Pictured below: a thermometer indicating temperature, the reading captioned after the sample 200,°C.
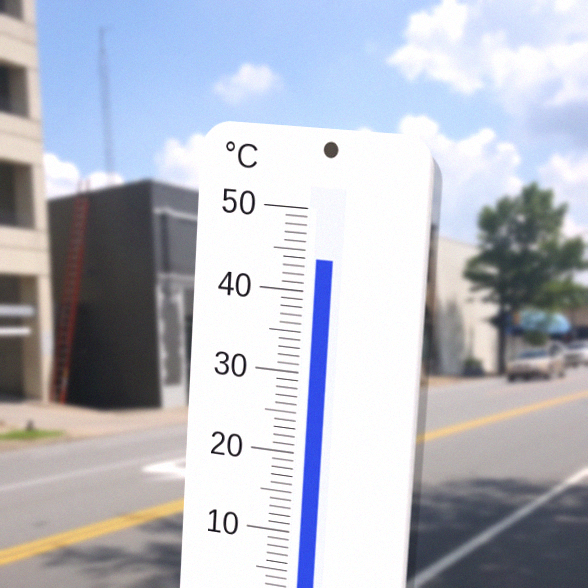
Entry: 44,°C
